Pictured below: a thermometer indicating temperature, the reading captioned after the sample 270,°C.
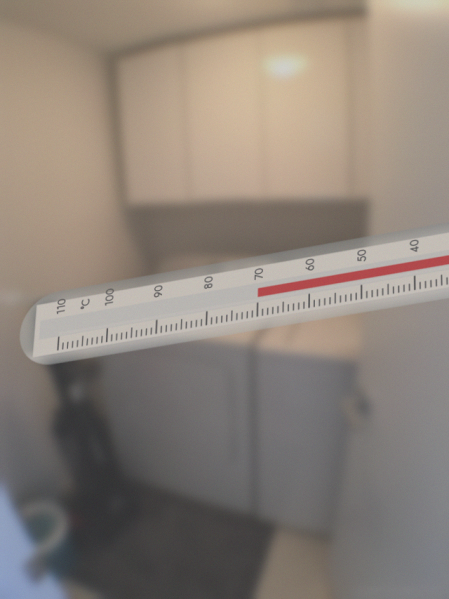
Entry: 70,°C
